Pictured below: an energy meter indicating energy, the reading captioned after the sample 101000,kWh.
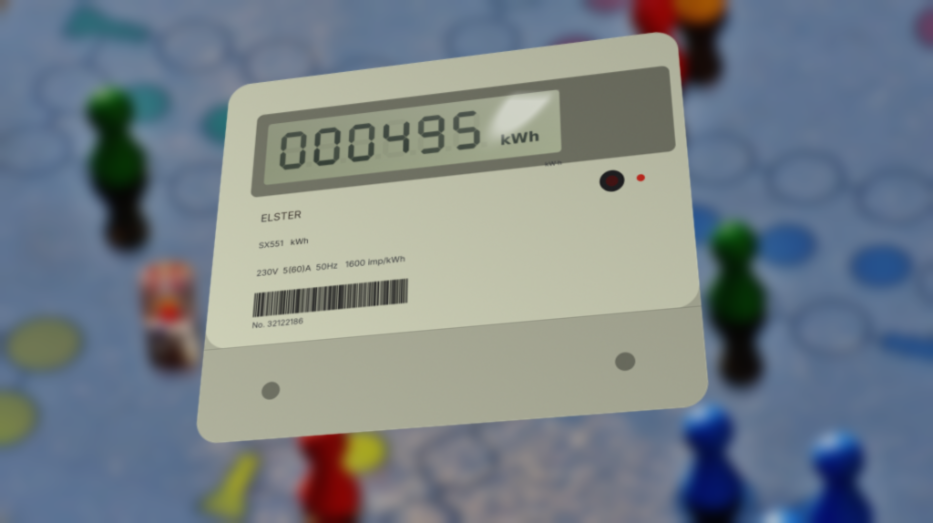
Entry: 495,kWh
